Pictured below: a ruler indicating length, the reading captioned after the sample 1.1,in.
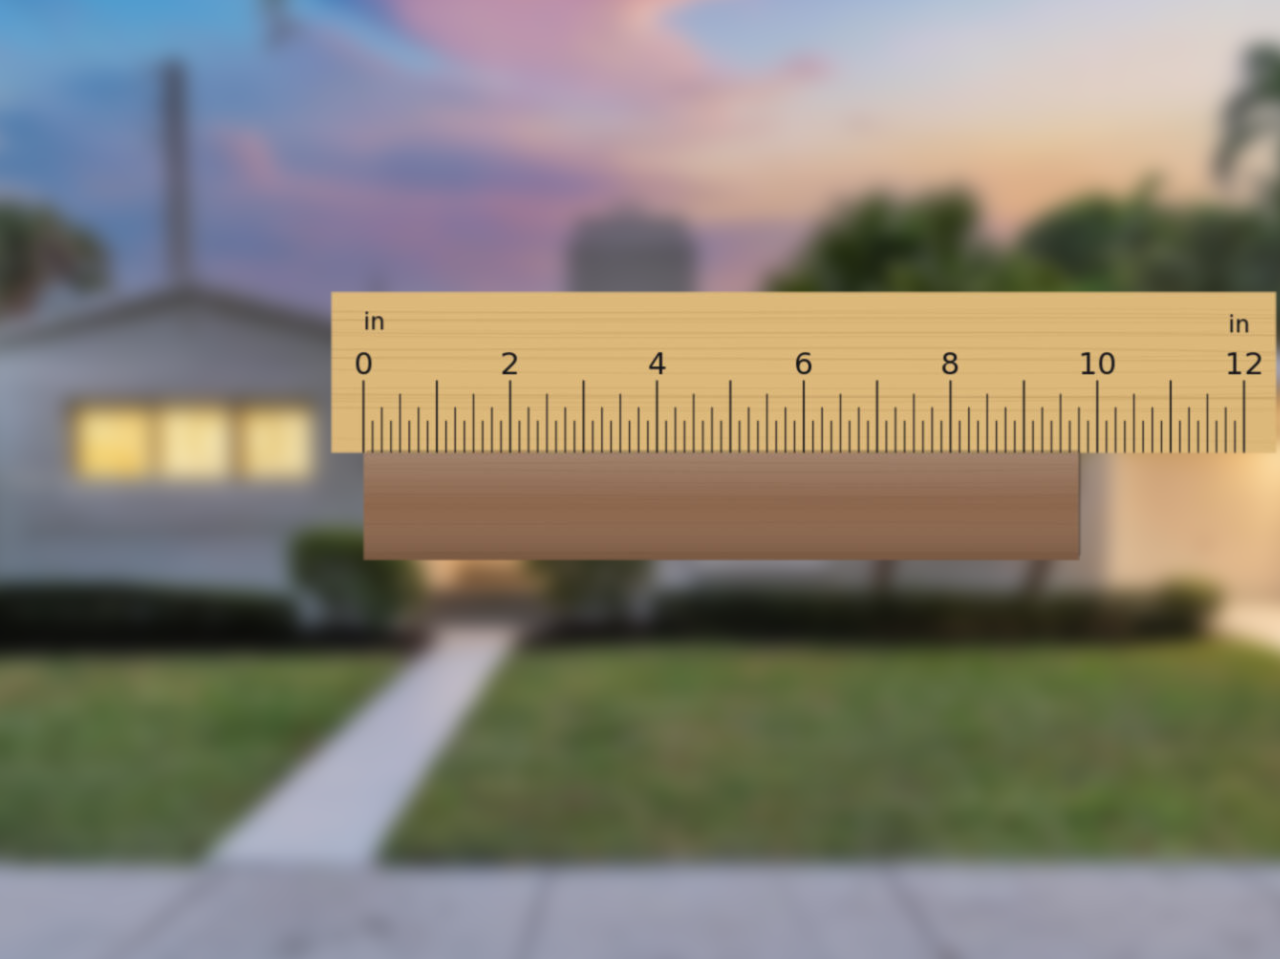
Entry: 9.75,in
